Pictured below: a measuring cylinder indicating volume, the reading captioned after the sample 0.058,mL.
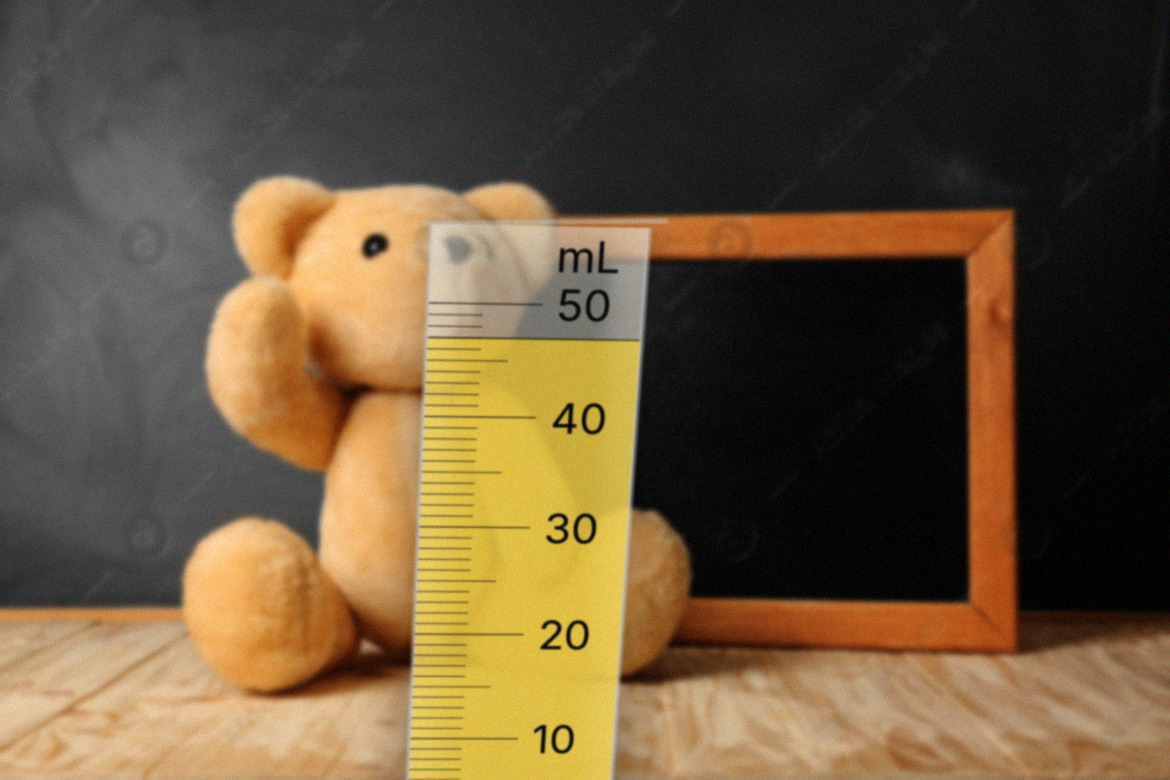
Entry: 47,mL
